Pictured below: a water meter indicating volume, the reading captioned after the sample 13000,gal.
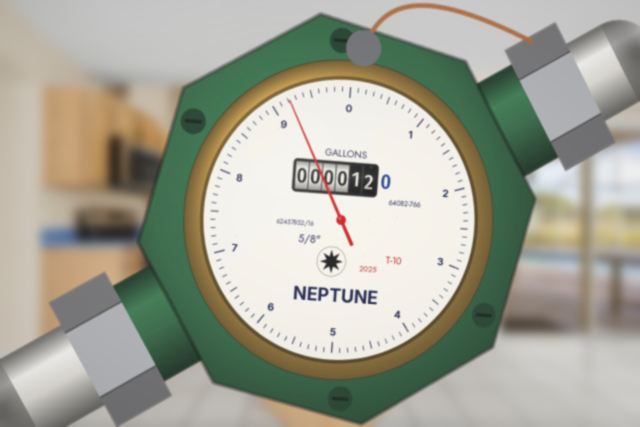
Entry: 119.2,gal
